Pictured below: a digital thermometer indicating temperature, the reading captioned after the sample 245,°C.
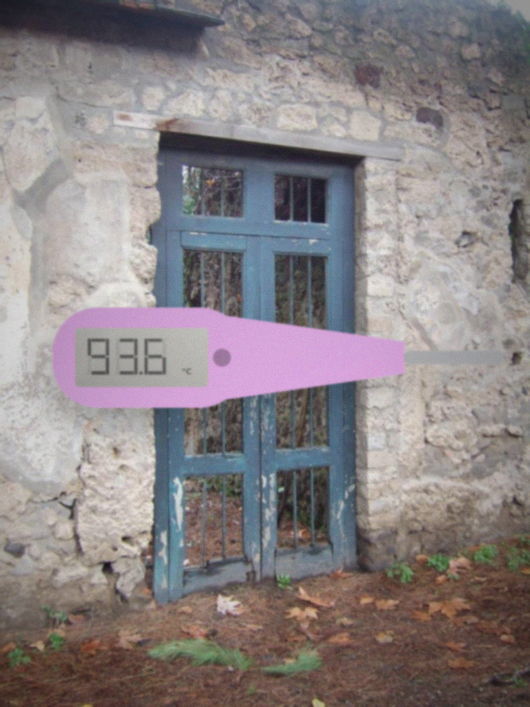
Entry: 93.6,°C
